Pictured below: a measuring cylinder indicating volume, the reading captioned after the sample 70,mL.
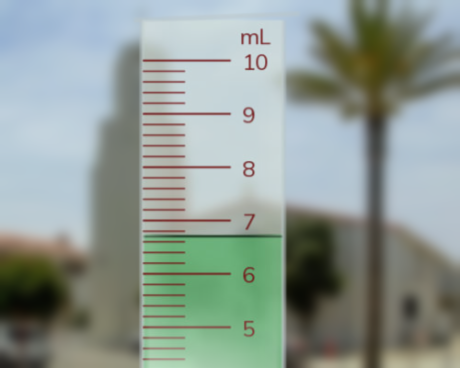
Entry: 6.7,mL
